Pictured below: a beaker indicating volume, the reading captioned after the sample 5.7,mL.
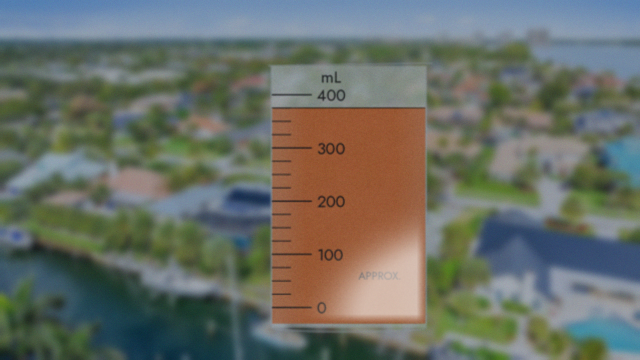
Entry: 375,mL
